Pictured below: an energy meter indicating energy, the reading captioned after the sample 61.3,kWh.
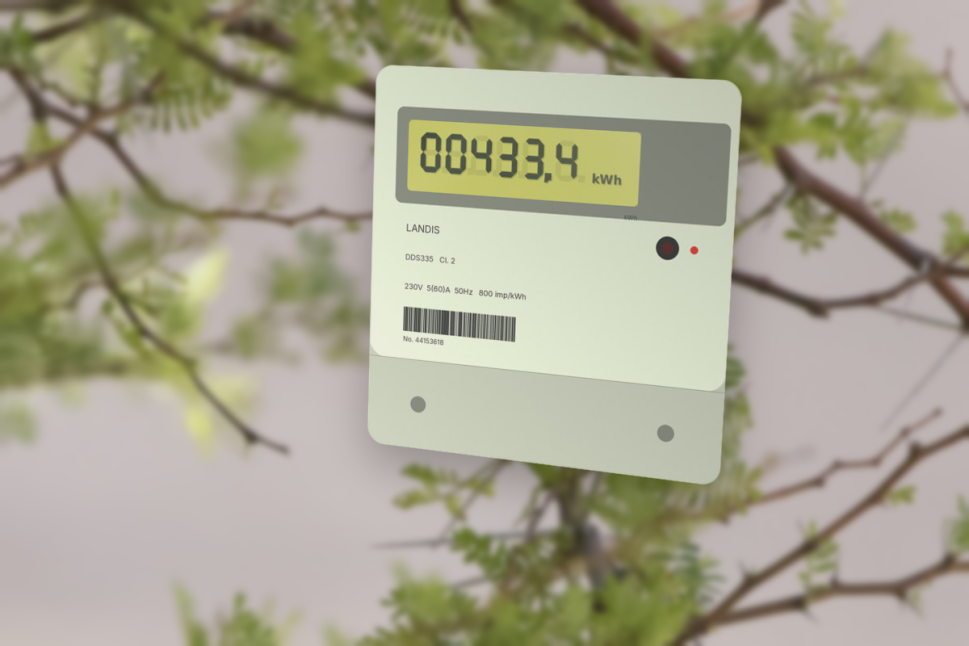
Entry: 433.4,kWh
